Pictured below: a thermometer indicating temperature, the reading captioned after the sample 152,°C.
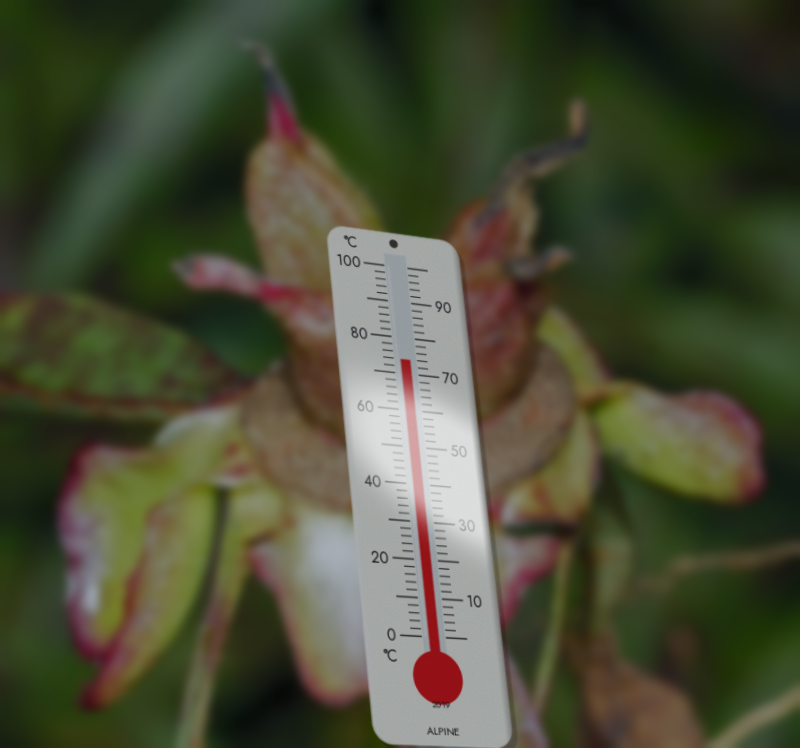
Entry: 74,°C
